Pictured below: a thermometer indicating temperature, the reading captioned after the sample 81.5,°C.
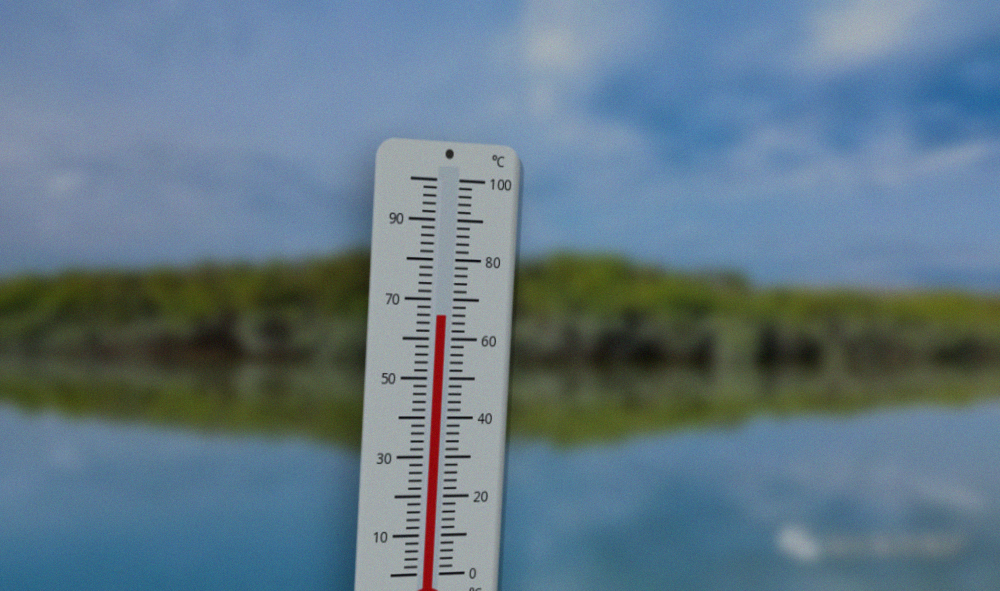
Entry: 66,°C
